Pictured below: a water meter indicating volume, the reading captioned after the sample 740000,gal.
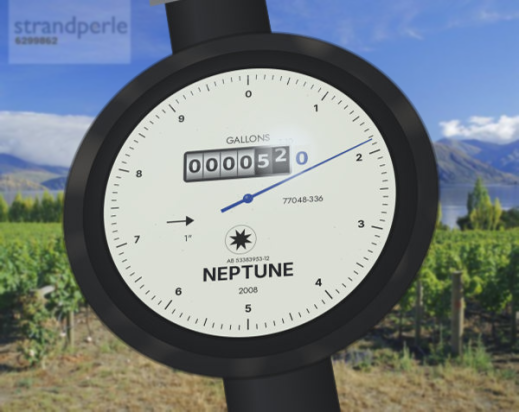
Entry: 521.8,gal
